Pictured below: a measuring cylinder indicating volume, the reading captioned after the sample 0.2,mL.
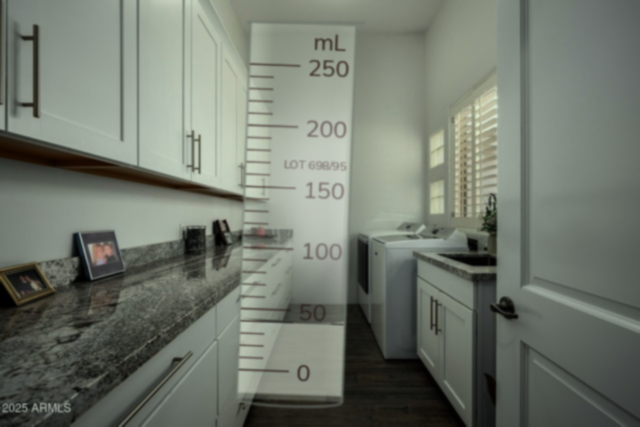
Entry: 40,mL
